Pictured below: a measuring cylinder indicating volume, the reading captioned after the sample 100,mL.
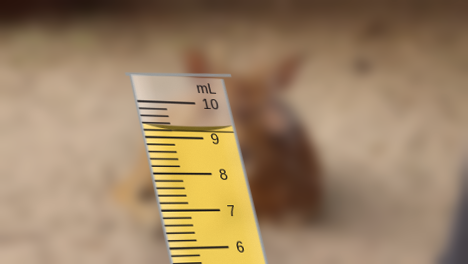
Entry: 9.2,mL
